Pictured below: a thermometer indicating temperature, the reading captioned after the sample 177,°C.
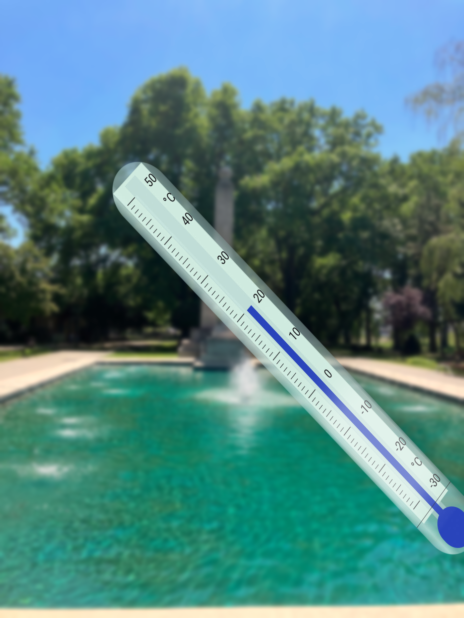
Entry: 20,°C
